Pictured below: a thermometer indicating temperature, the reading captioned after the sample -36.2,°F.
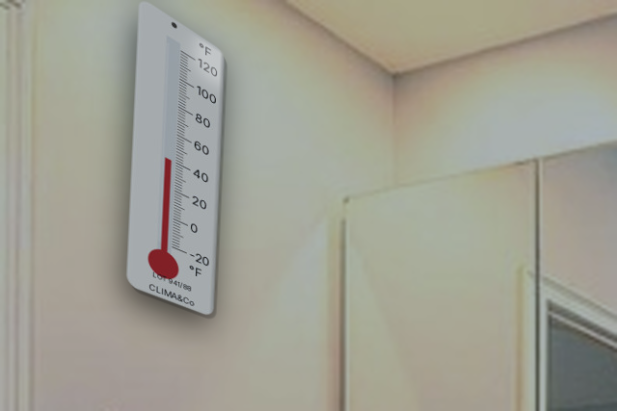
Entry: 40,°F
